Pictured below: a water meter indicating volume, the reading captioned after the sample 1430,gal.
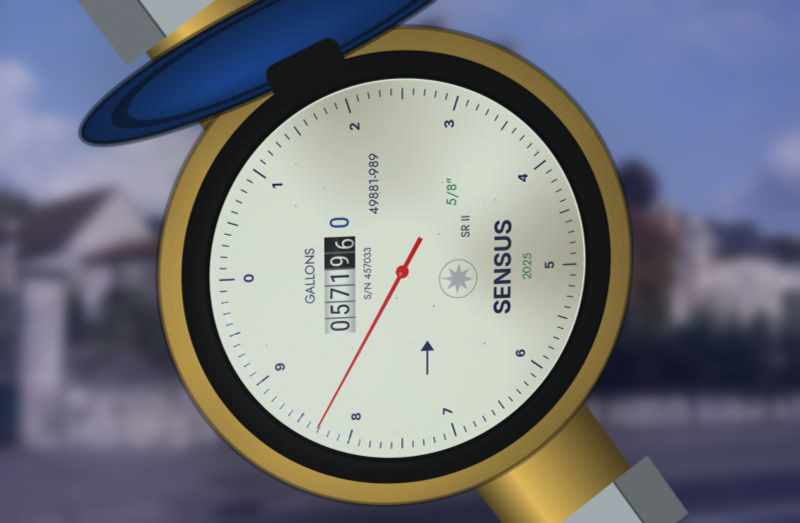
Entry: 571958.3,gal
